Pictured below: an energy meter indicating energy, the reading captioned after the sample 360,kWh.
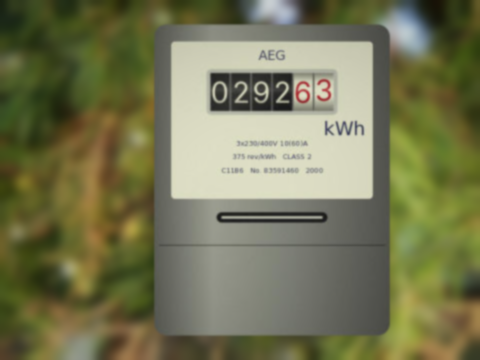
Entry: 292.63,kWh
